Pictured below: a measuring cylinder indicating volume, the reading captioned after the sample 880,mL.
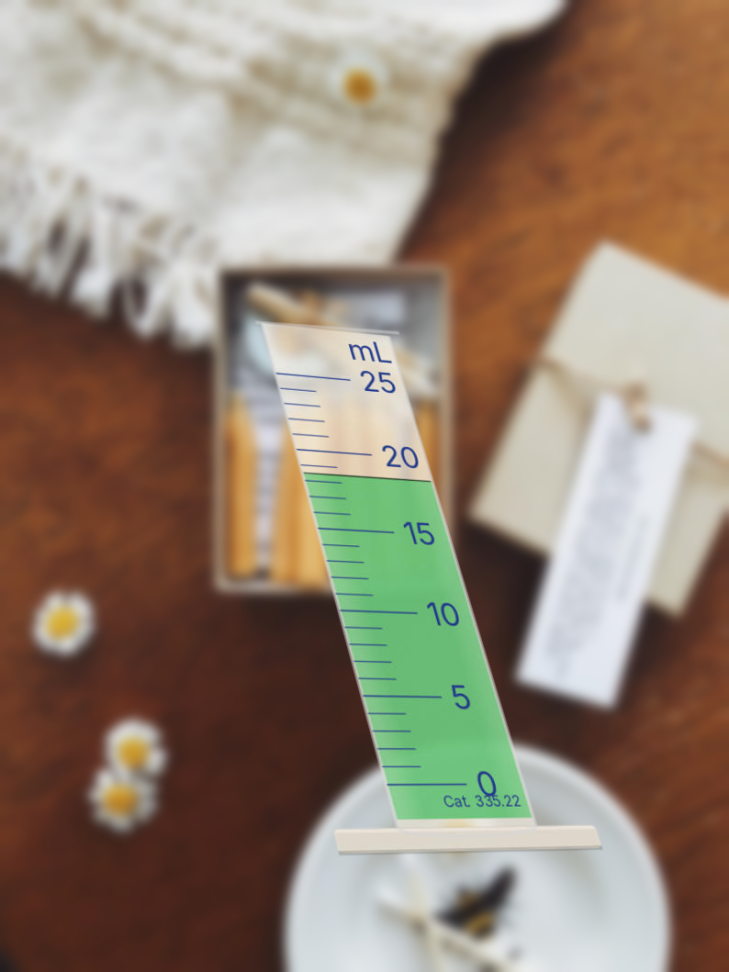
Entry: 18.5,mL
